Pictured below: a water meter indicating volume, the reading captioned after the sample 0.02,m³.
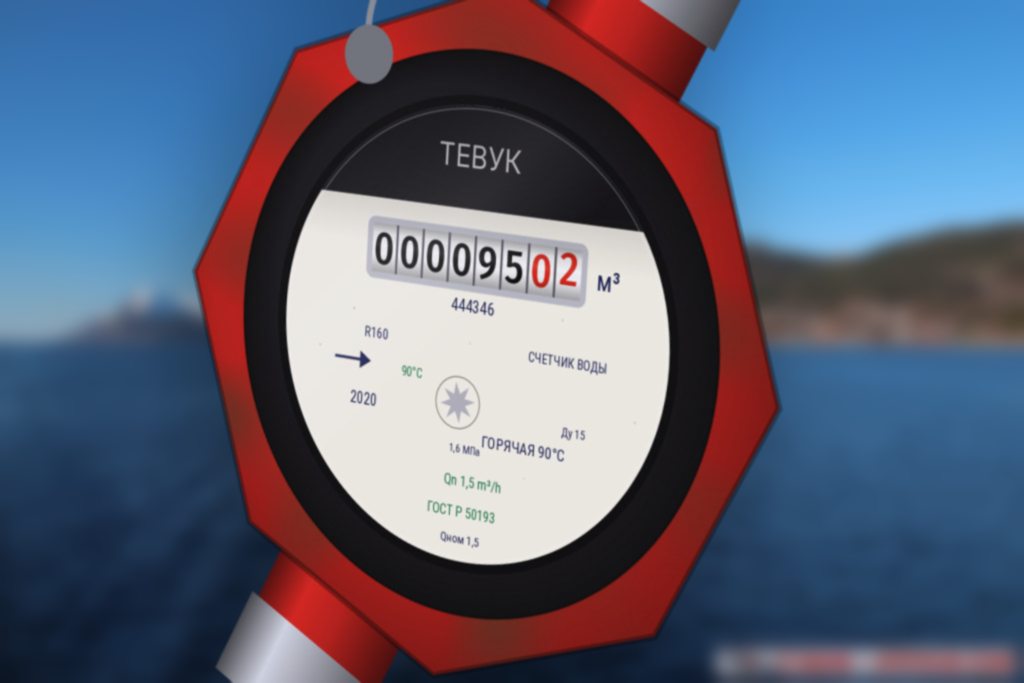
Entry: 95.02,m³
